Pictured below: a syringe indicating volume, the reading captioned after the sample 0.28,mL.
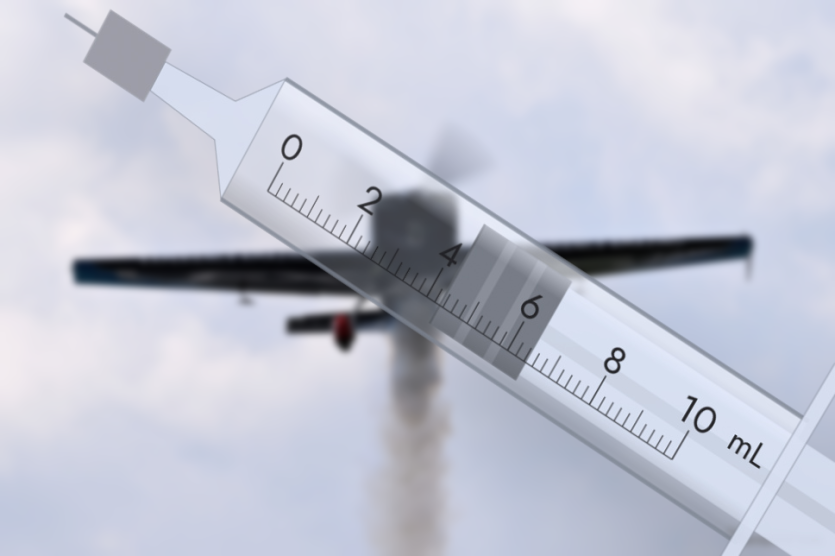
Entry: 4.3,mL
